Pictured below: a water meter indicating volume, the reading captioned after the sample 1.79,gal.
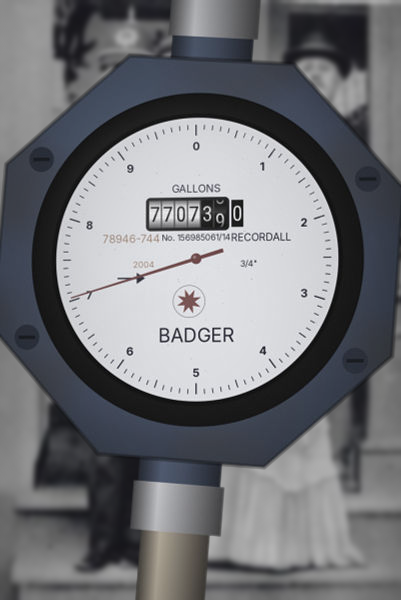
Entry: 7707387.0,gal
